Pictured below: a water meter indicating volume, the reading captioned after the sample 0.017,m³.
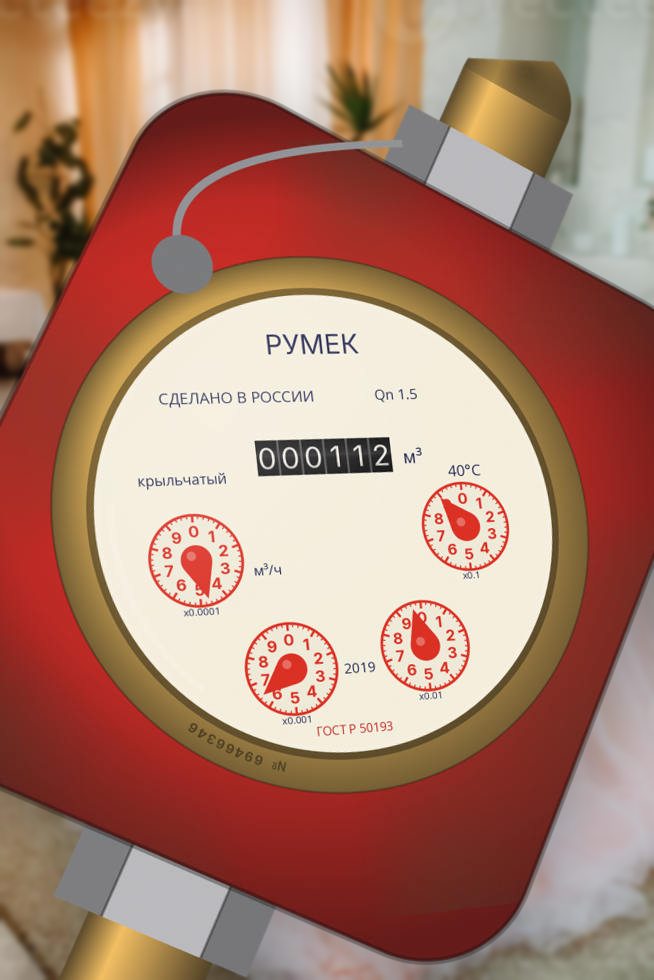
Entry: 112.8964,m³
